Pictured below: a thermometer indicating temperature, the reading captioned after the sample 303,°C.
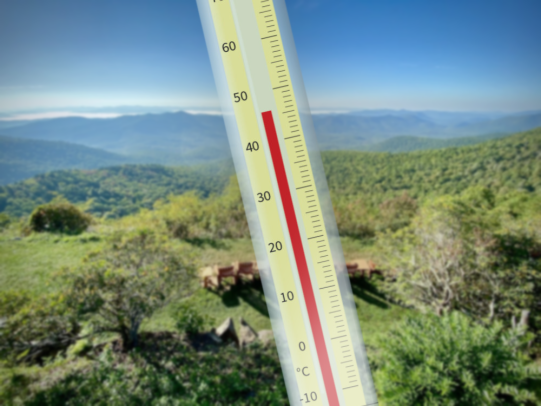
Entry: 46,°C
